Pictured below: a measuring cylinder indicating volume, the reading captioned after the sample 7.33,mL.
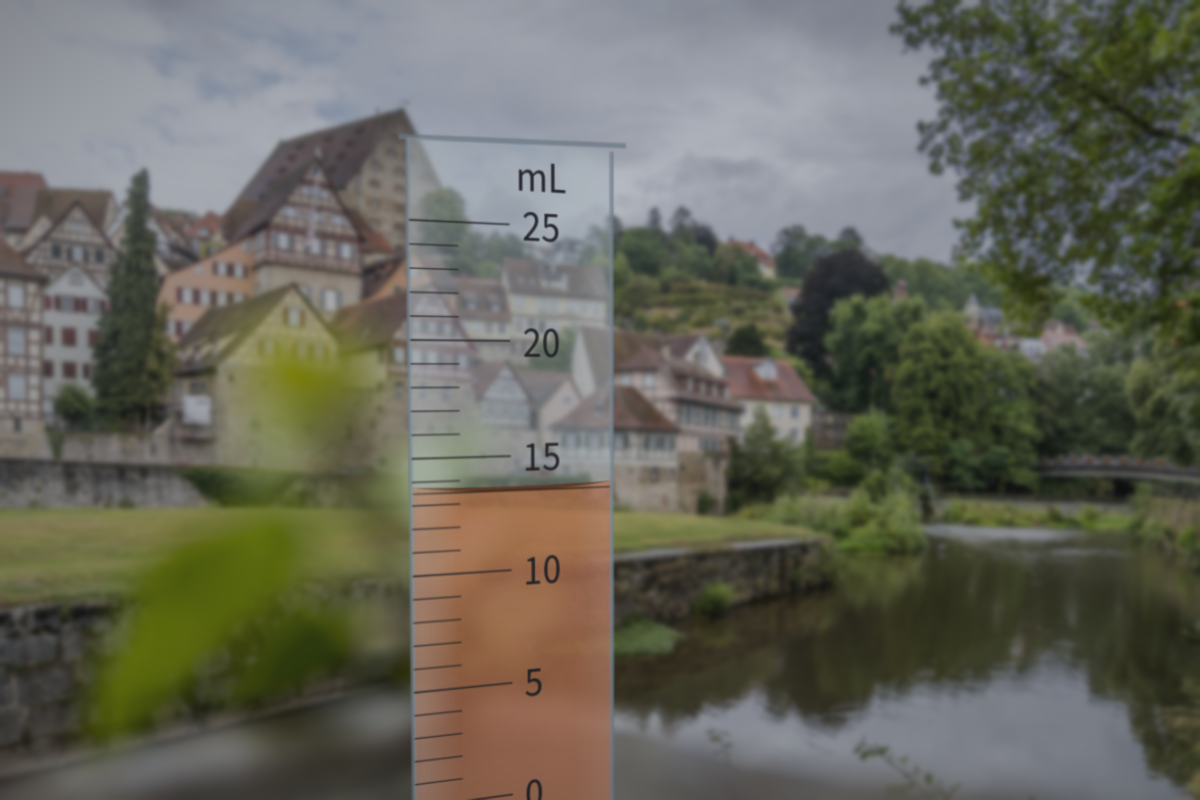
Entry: 13.5,mL
